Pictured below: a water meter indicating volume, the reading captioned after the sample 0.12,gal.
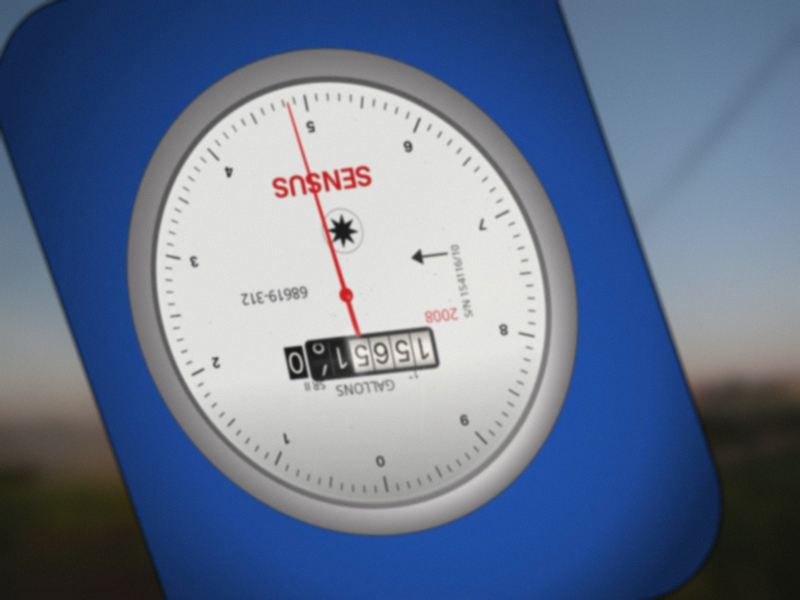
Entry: 1565174.8,gal
